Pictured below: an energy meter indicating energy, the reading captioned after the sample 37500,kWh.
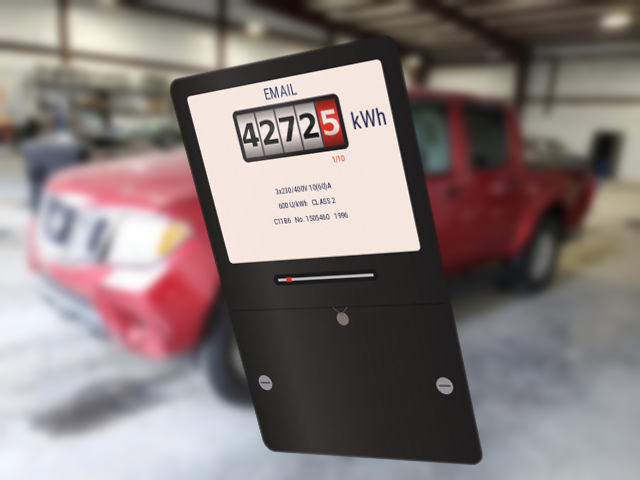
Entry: 4272.5,kWh
